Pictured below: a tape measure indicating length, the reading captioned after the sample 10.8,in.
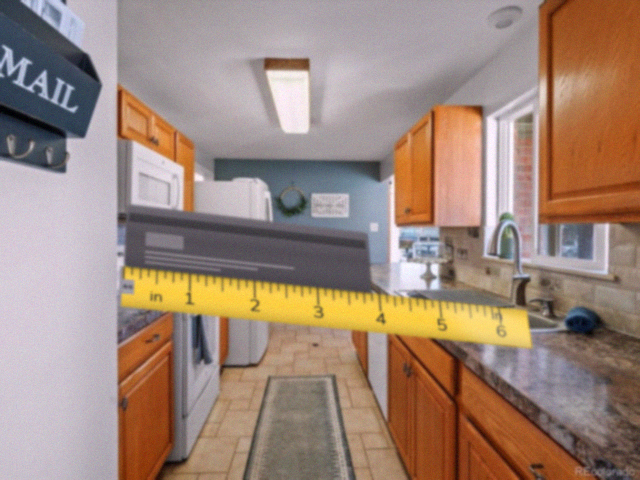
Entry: 3.875,in
